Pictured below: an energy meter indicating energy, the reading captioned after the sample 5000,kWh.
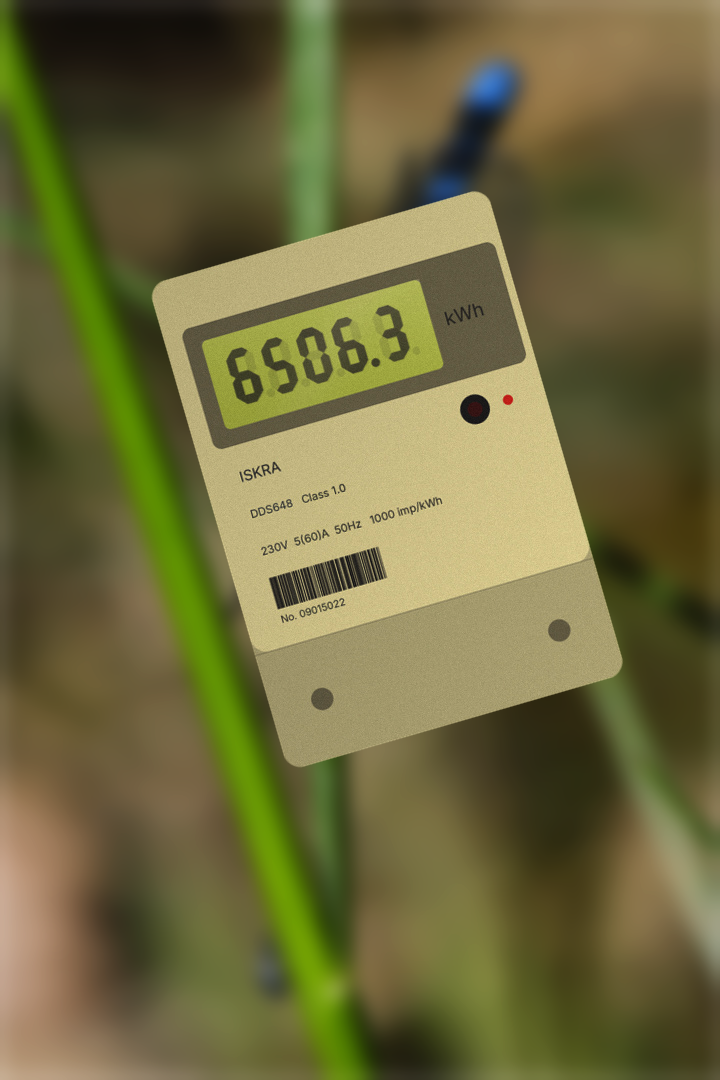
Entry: 6506.3,kWh
